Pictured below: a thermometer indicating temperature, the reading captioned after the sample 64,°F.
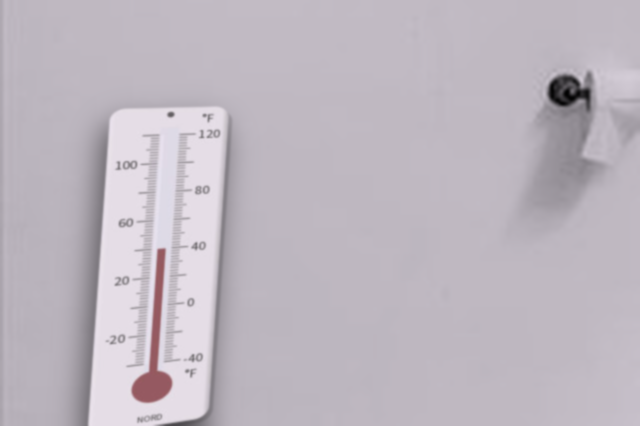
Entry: 40,°F
